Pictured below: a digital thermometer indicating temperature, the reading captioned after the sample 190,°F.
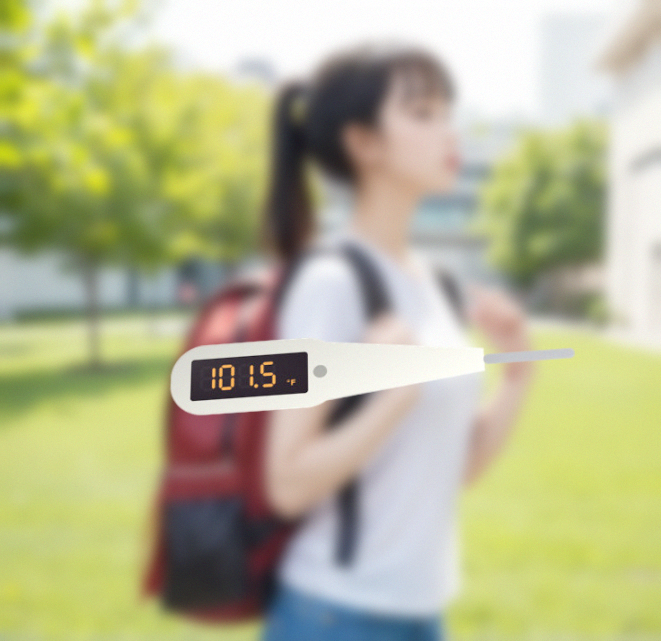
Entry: 101.5,°F
